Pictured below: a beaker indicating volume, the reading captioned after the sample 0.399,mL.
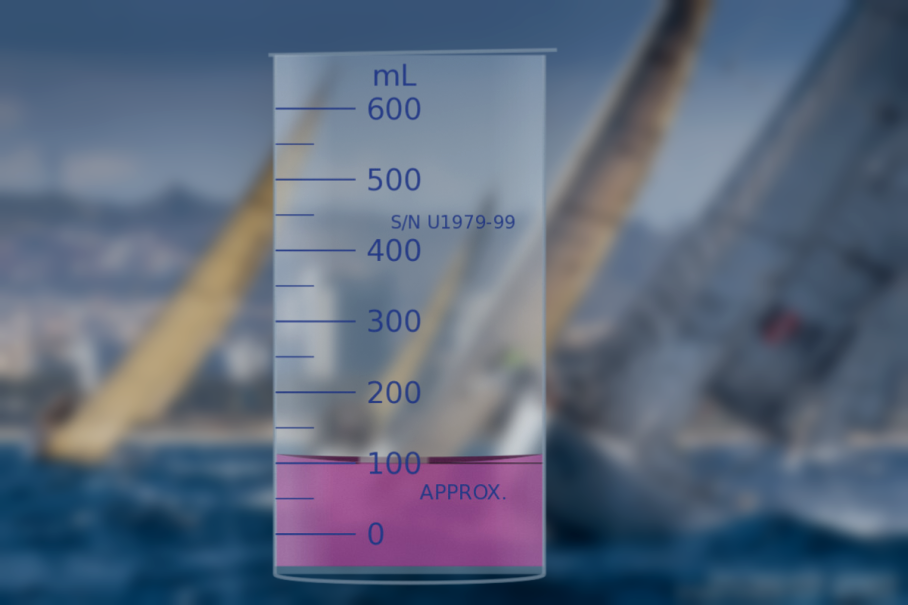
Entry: 100,mL
